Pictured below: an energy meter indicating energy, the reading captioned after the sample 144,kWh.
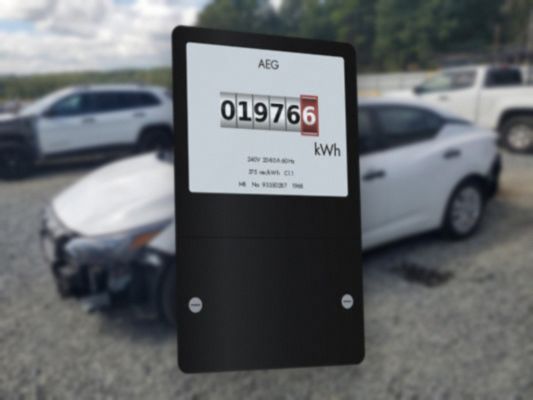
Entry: 1976.6,kWh
